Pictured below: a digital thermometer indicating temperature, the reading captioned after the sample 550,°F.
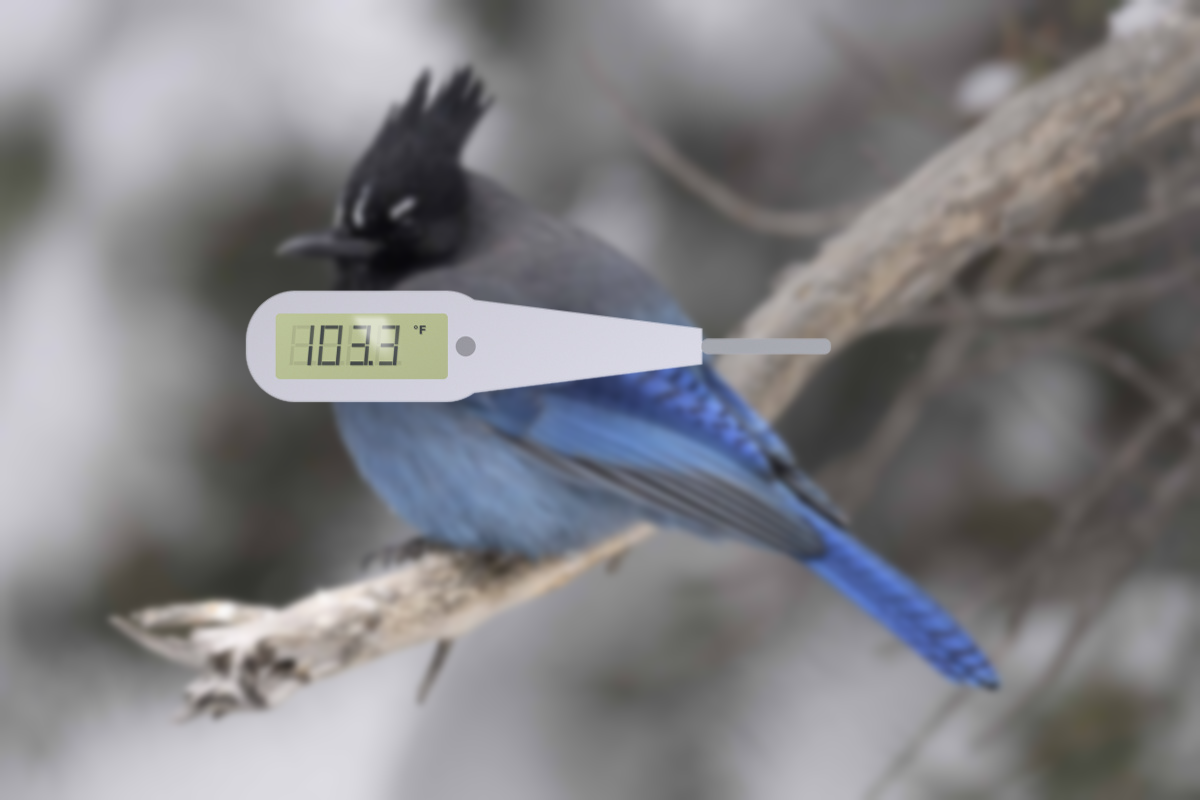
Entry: 103.3,°F
